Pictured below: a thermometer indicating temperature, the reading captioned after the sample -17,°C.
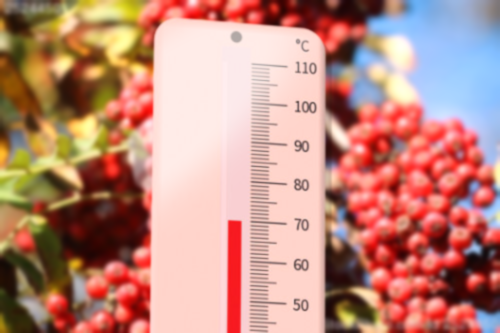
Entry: 70,°C
